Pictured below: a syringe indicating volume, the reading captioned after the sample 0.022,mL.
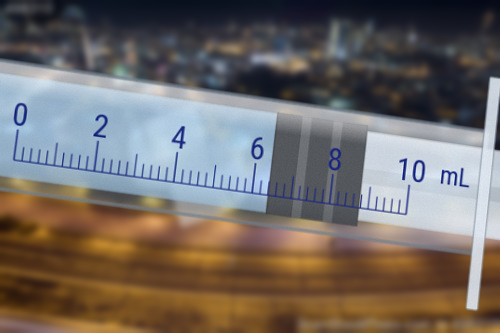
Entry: 6.4,mL
